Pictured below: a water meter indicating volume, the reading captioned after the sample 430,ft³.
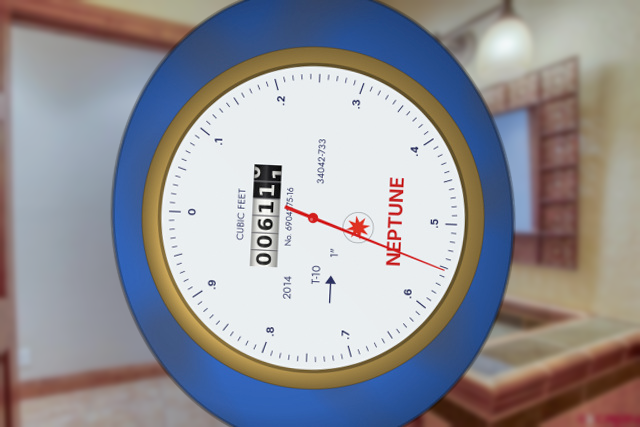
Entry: 6110.55,ft³
